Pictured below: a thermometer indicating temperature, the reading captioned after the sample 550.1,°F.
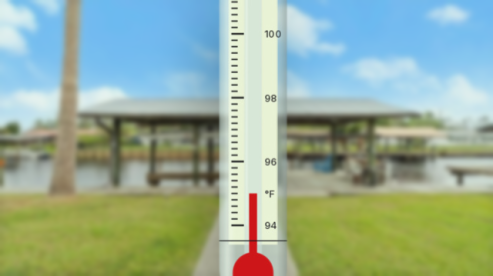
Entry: 95,°F
